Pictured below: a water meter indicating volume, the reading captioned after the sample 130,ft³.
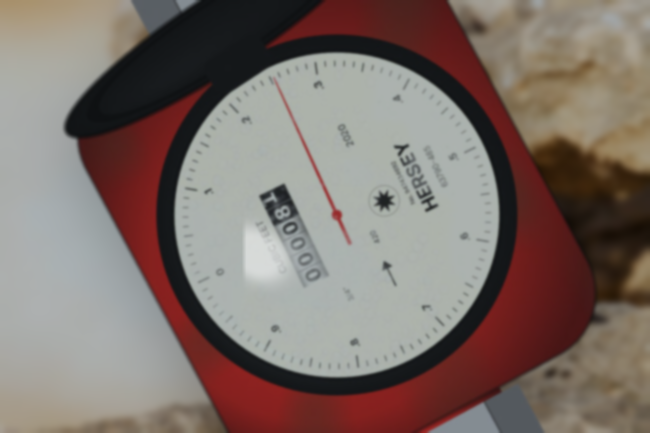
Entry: 81.25,ft³
